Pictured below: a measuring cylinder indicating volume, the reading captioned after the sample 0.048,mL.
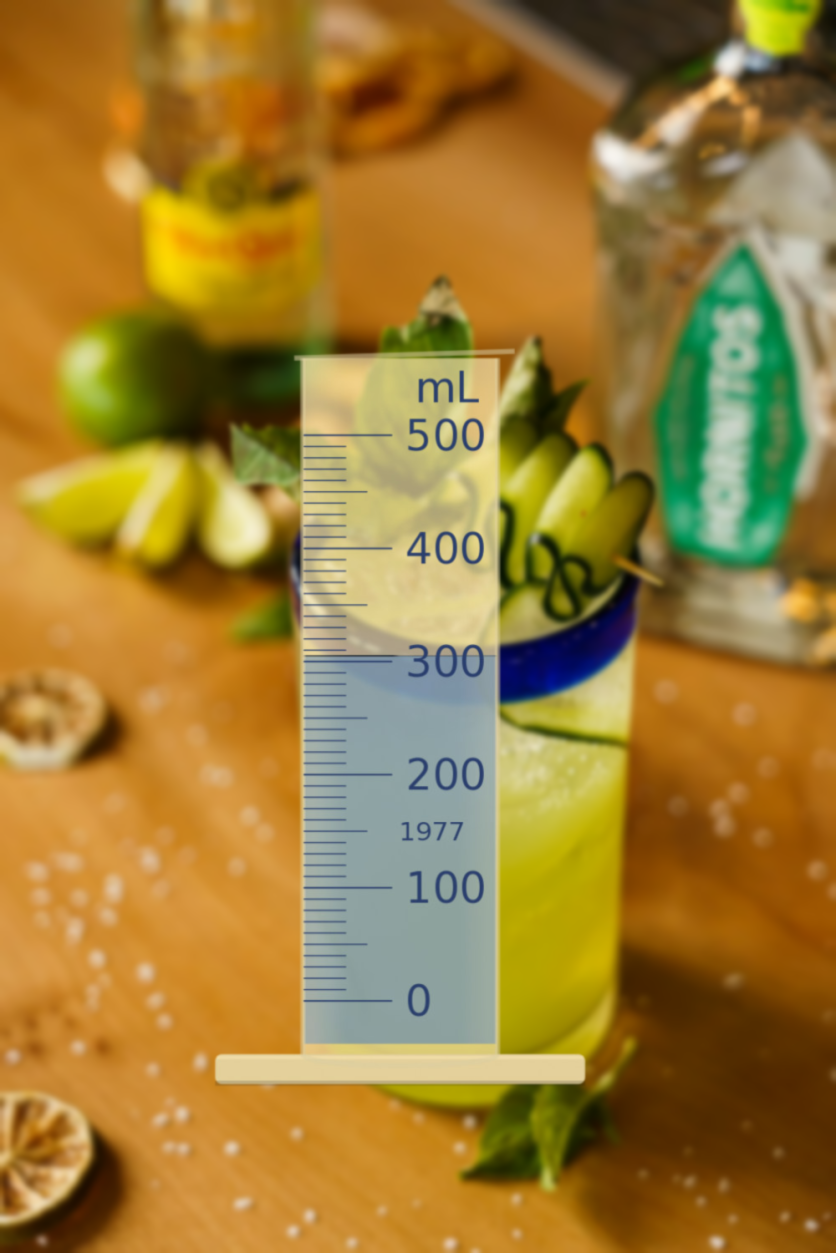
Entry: 305,mL
